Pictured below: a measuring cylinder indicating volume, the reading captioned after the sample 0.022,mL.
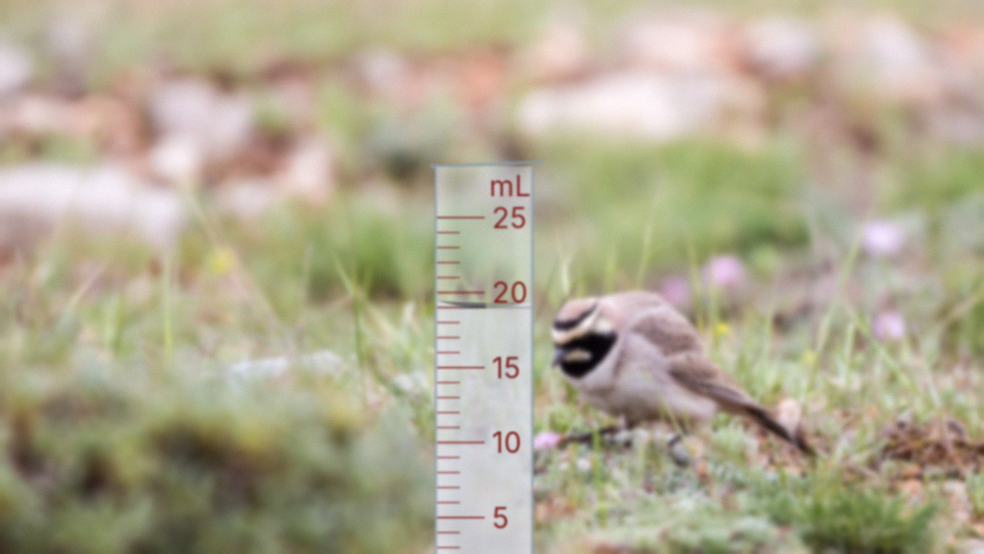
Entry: 19,mL
